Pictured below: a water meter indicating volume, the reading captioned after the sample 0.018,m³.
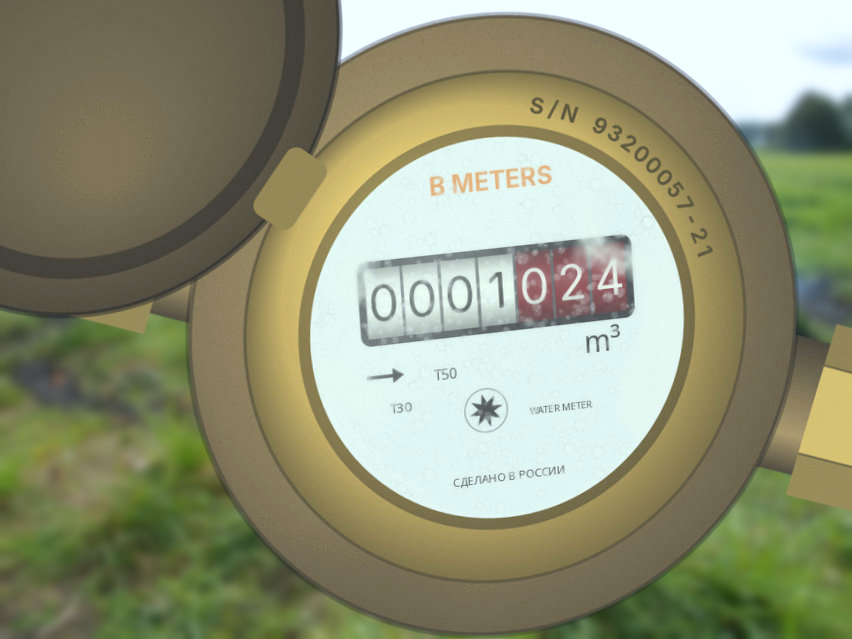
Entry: 1.024,m³
